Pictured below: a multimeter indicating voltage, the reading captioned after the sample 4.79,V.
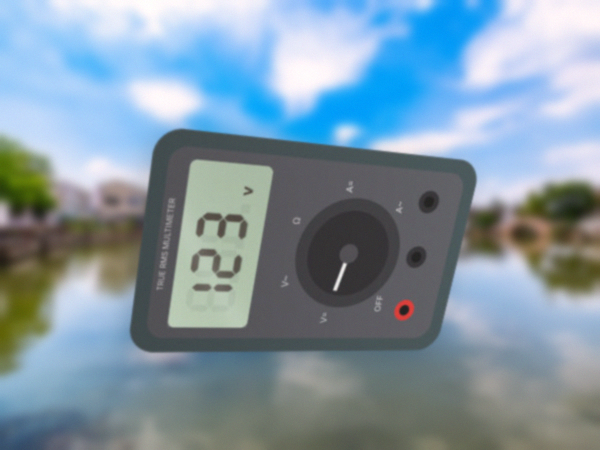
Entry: 123,V
